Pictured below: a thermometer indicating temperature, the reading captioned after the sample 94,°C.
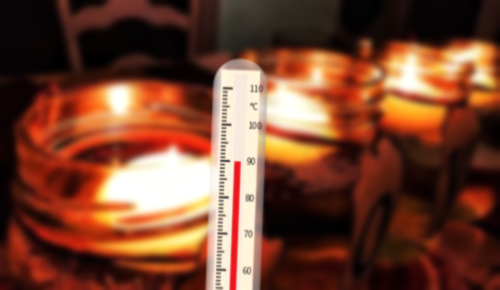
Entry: 90,°C
